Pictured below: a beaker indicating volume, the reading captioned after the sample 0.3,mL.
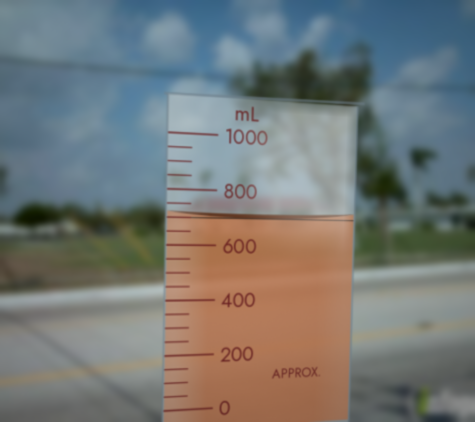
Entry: 700,mL
